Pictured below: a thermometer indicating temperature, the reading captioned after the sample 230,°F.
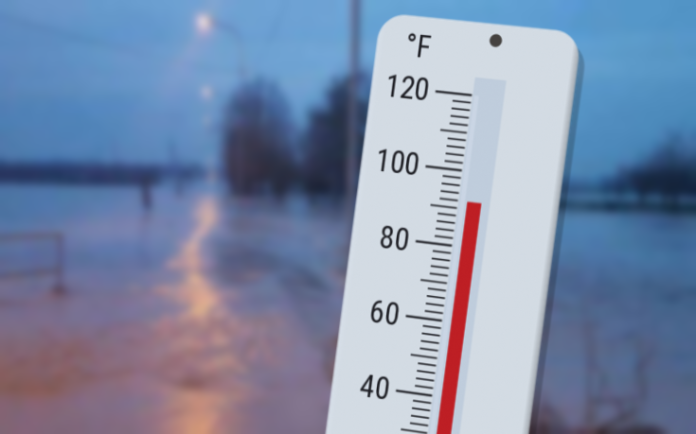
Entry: 92,°F
